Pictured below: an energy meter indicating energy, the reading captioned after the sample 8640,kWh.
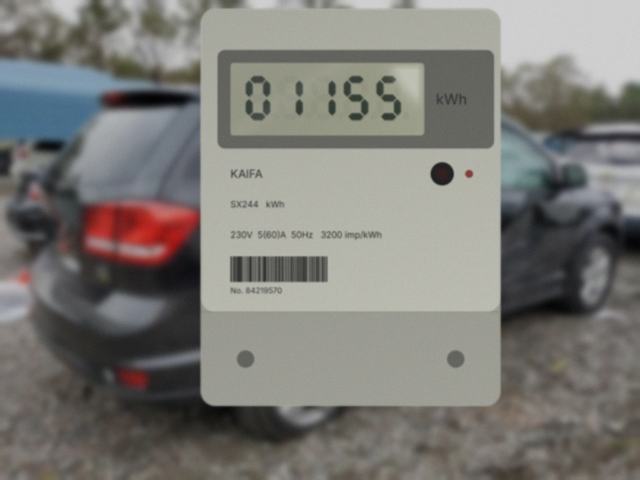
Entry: 1155,kWh
